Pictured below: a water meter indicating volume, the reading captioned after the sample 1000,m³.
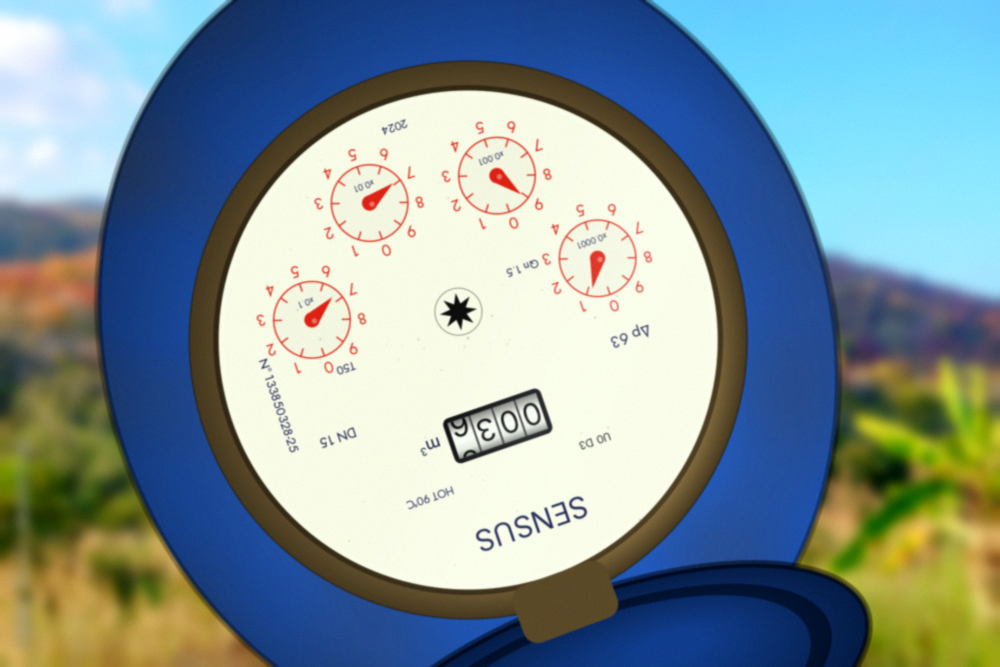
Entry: 35.6690,m³
